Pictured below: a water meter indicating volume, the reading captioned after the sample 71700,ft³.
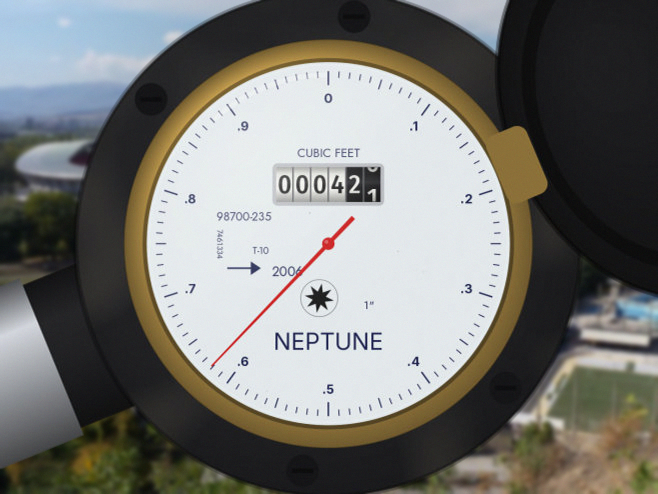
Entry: 420.62,ft³
